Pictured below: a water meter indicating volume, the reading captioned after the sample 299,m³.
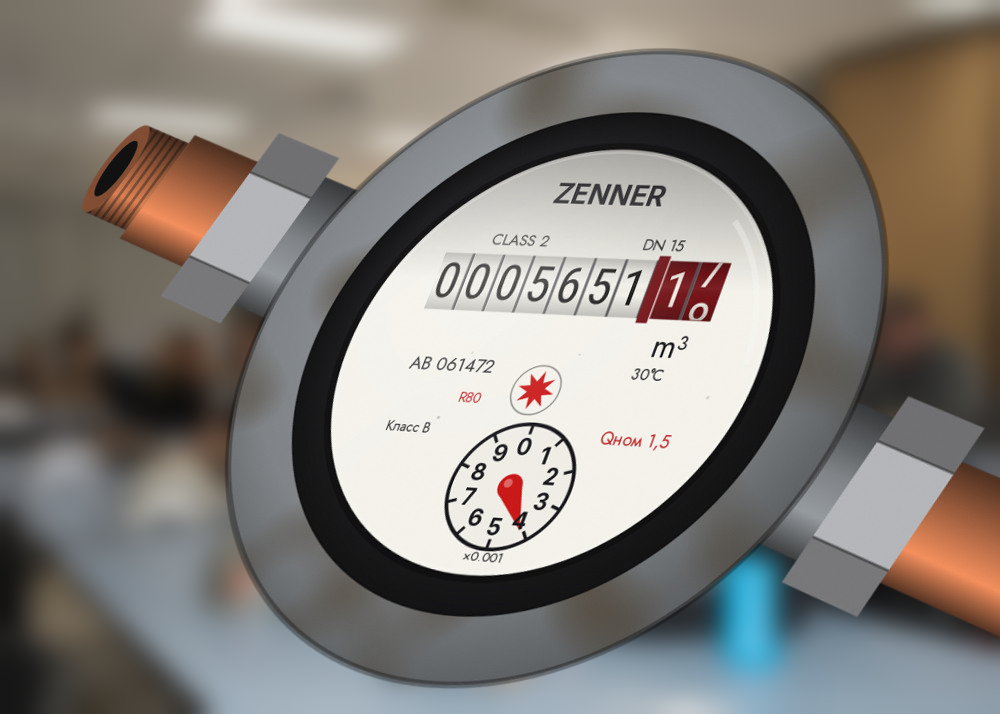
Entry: 5651.174,m³
